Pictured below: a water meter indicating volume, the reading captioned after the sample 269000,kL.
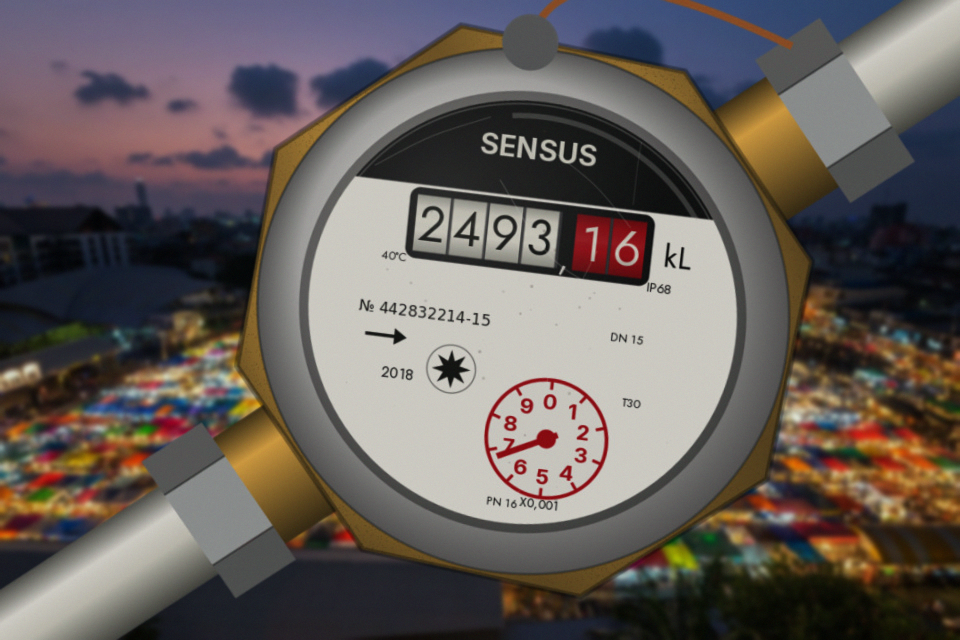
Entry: 2493.166,kL
